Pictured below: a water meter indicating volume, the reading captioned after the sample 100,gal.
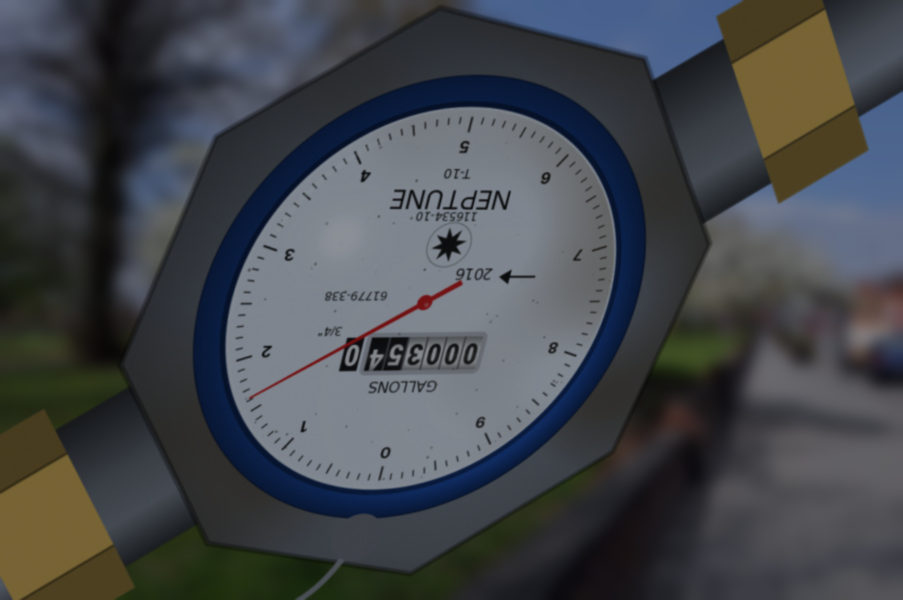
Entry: 3541.6,gal
